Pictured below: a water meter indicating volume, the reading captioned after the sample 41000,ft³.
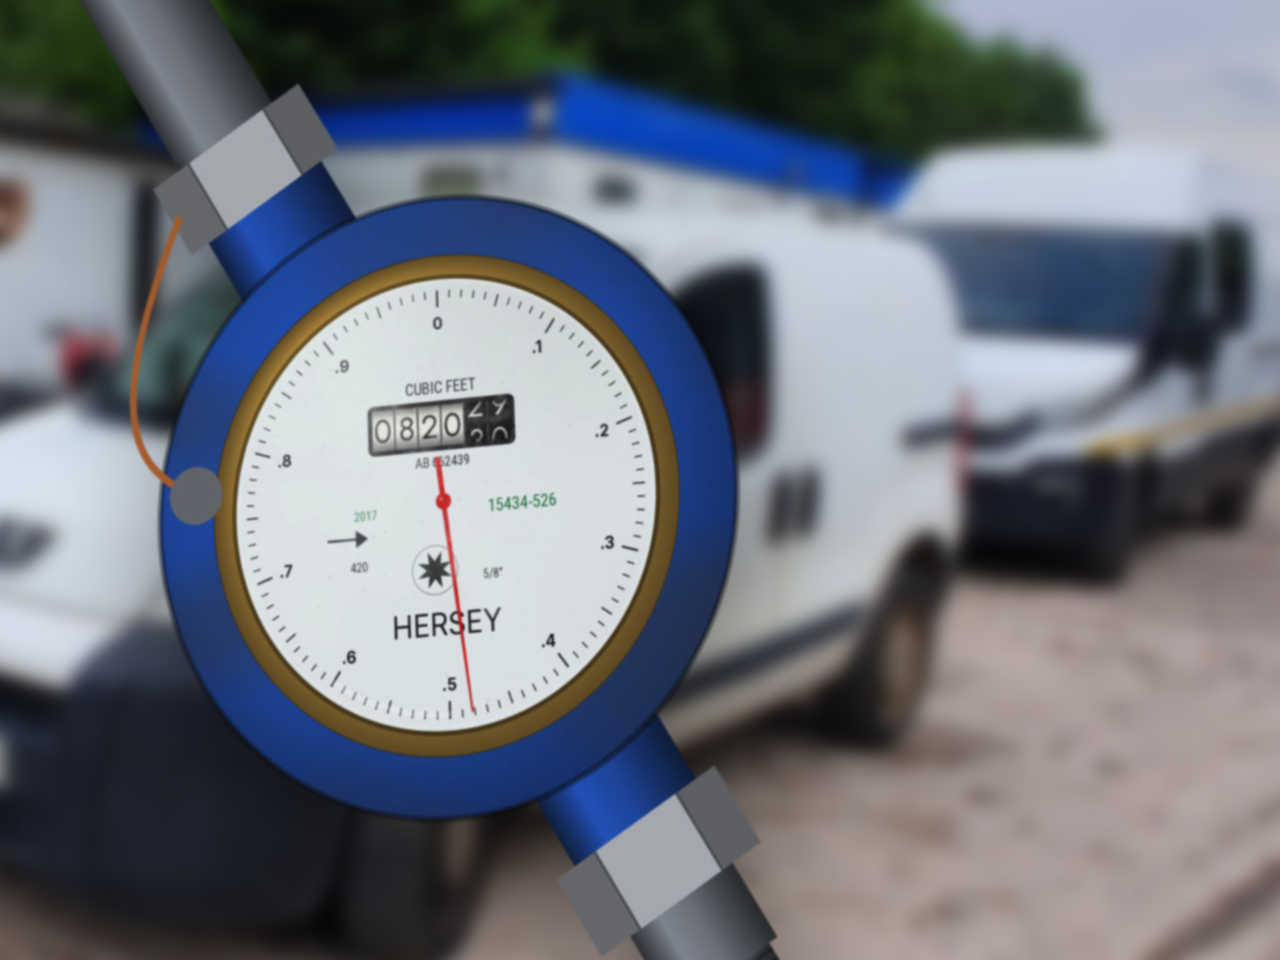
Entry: 82029.48,ft³
